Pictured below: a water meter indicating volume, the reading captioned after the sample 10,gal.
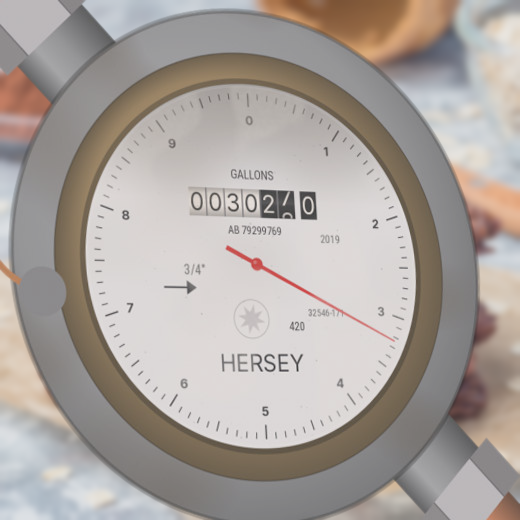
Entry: 30273.2,gal
